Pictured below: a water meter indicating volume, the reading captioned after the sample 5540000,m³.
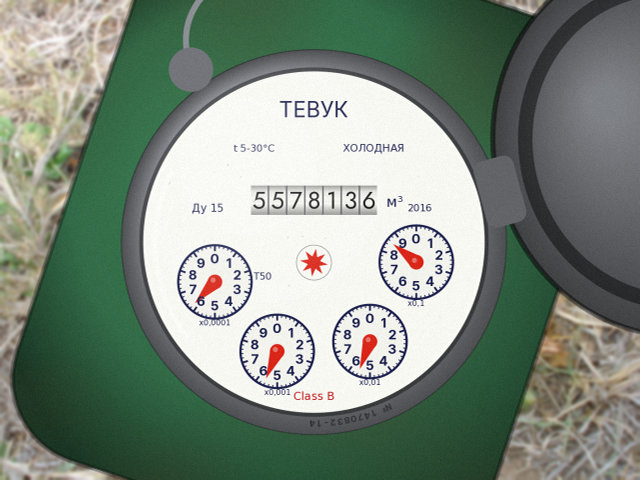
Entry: 5578136.8556,m³
